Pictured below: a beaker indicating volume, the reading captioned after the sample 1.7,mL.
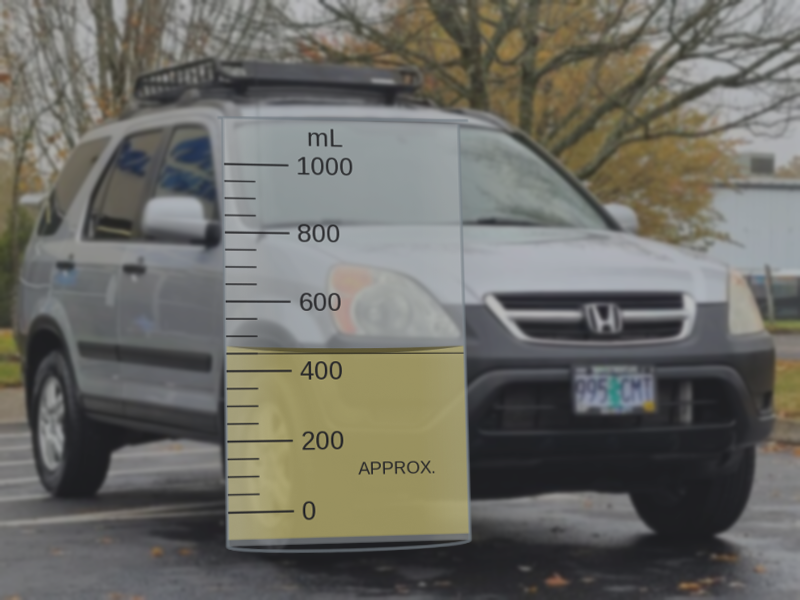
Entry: 450,mL
